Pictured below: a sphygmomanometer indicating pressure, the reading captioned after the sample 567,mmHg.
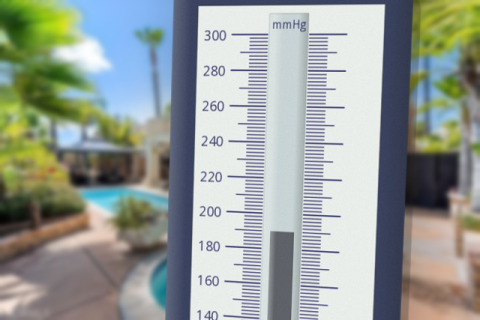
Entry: 190,mmHg
